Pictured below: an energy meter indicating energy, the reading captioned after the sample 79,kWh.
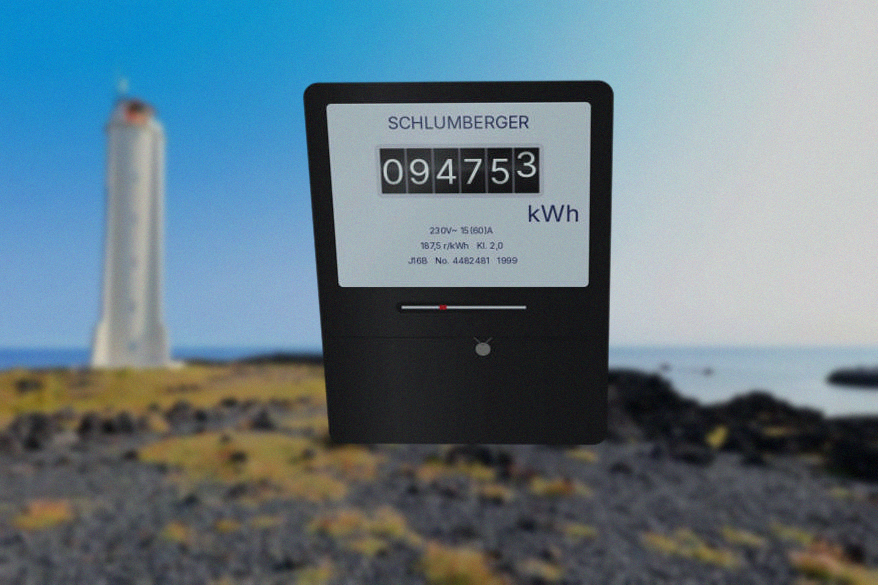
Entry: 94753,kWh
